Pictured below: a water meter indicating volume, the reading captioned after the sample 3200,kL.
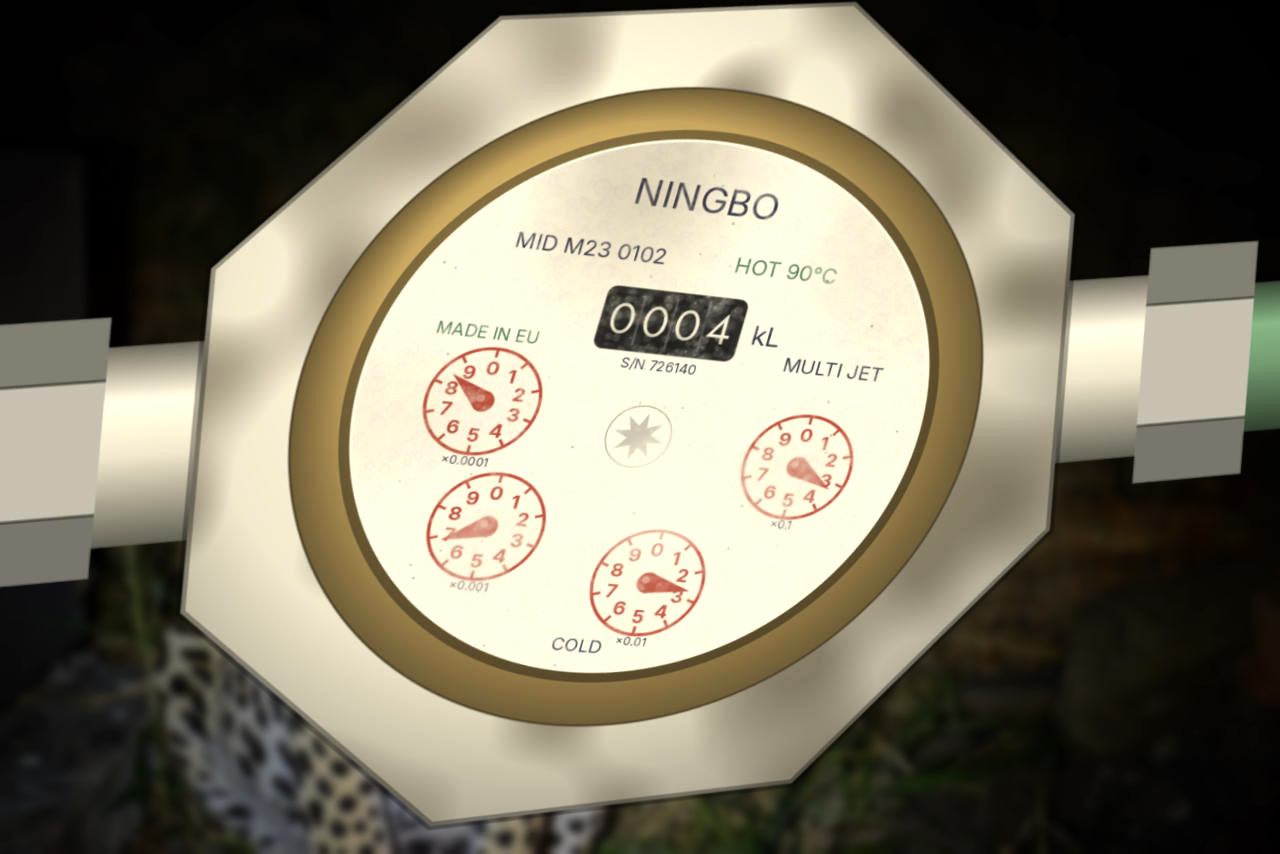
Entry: 4.3268,kL
